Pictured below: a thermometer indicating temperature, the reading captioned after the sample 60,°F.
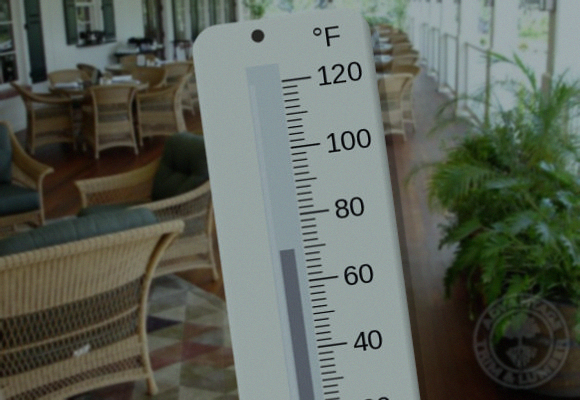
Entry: 70,°F
